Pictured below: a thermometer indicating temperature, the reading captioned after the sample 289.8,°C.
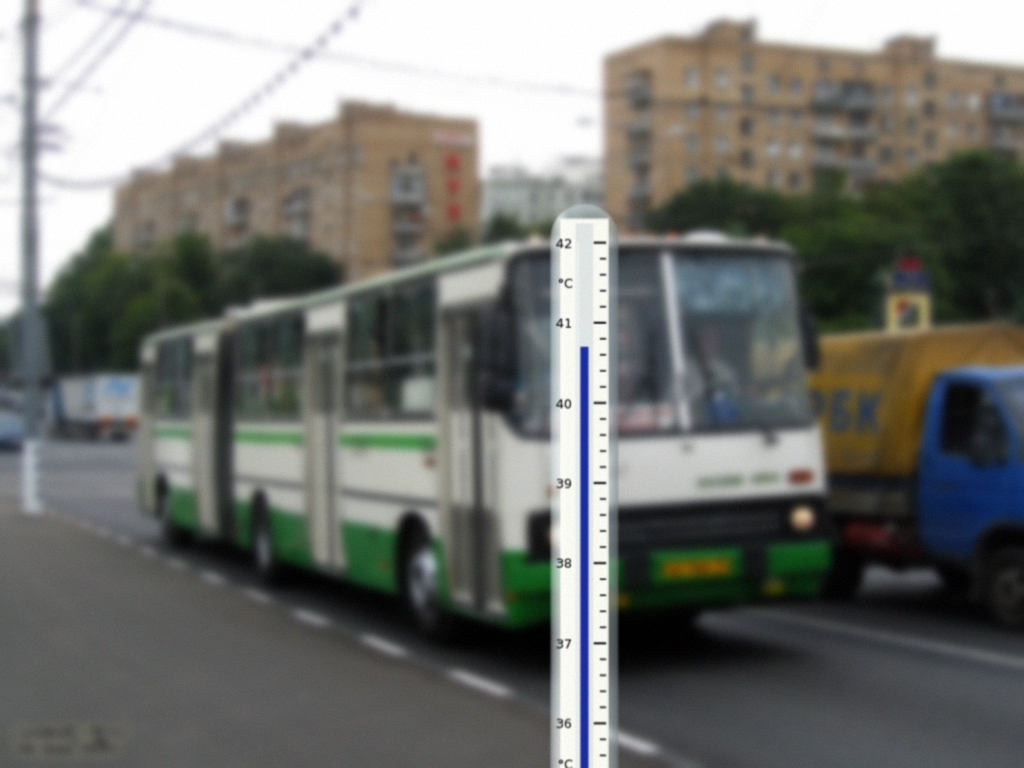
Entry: 40.7,°C
